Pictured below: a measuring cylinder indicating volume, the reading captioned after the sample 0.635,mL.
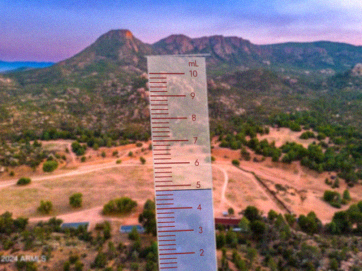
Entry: 4.8,mL
